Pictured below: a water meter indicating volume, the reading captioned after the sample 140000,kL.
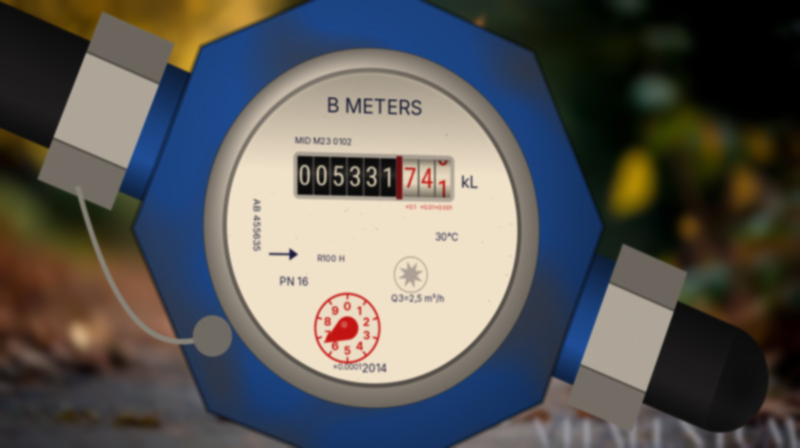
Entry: 5331.7406,kL
